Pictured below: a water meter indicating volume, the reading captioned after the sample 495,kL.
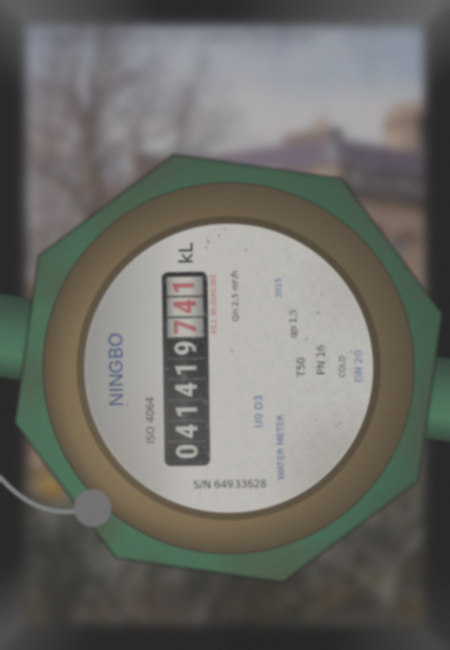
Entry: 41419.741,kL
